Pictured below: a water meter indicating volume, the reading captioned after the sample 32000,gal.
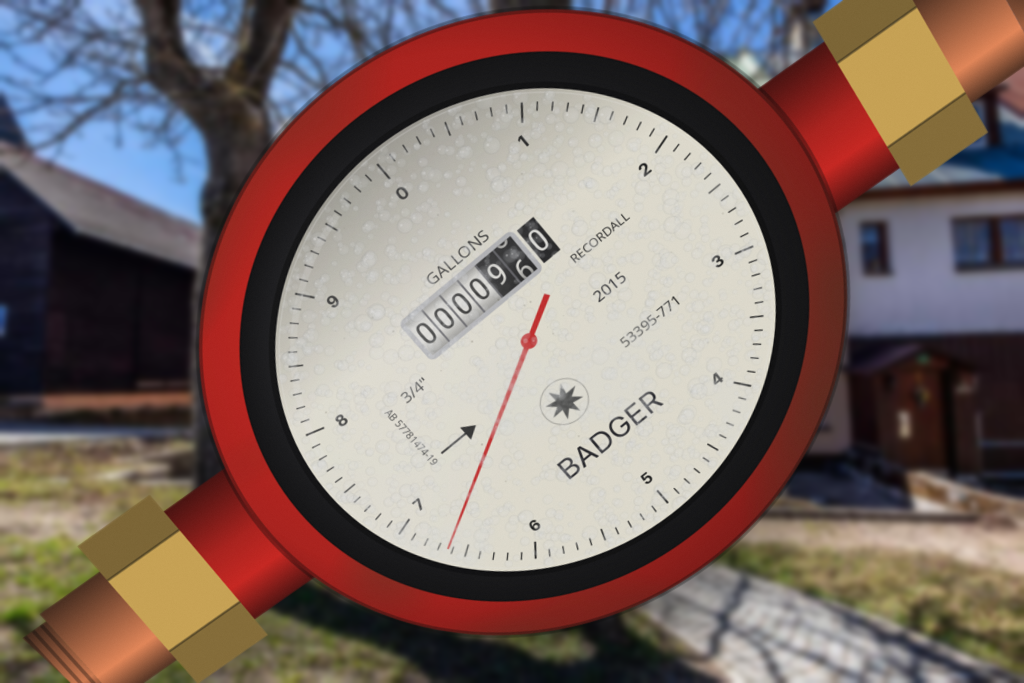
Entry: 956.6,gal
